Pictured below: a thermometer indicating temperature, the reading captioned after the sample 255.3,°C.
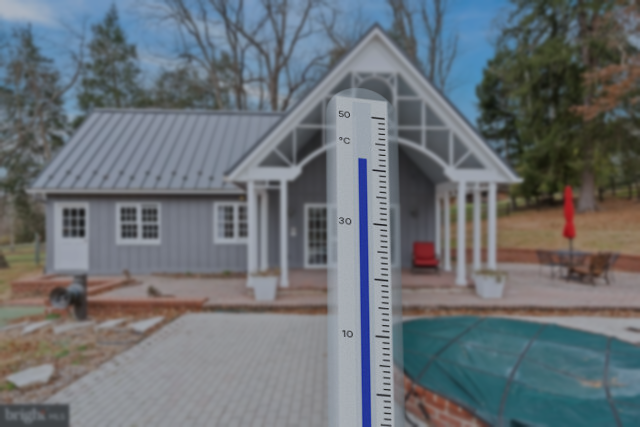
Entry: 42,°C
